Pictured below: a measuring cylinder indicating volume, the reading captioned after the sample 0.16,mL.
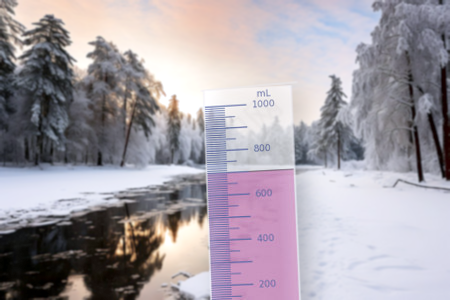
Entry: 700,mL
